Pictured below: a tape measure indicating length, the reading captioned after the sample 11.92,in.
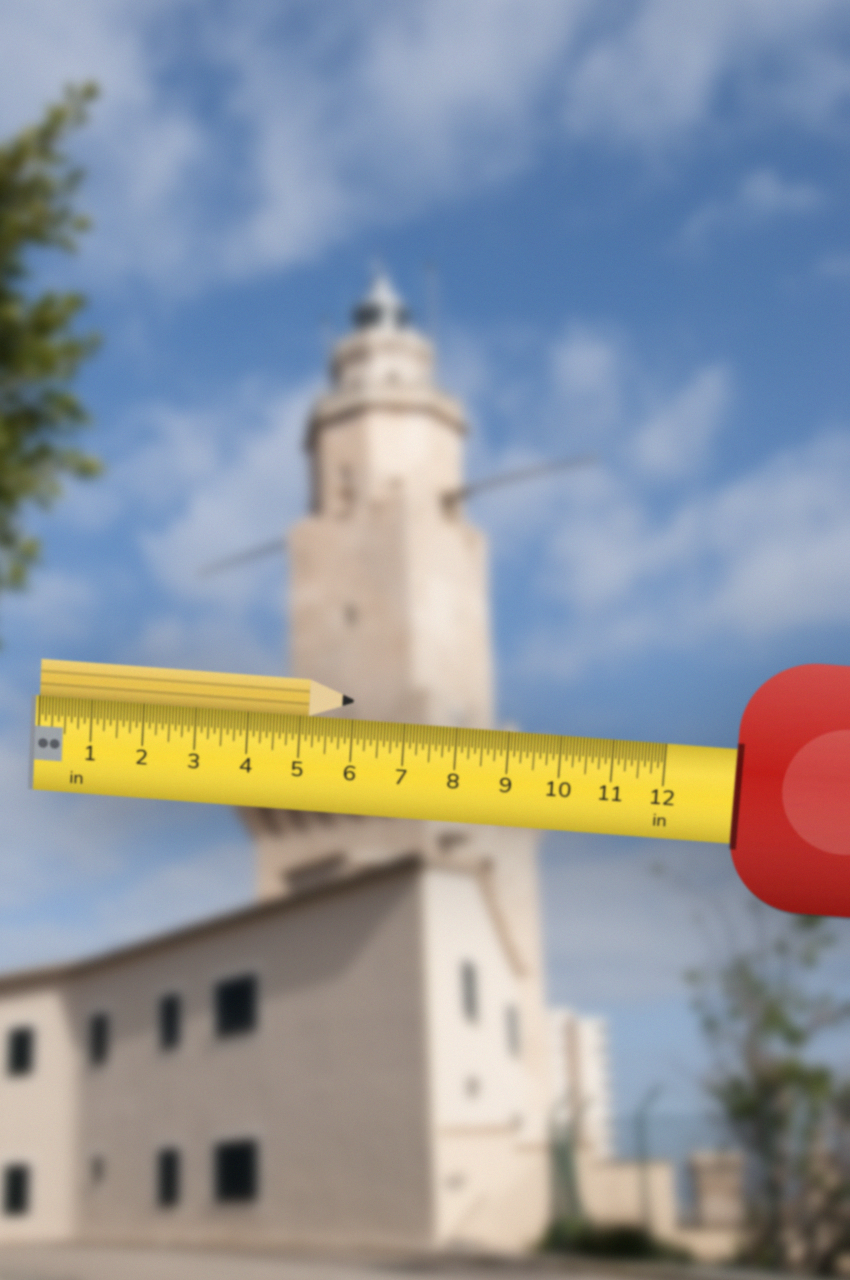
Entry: 6,in
